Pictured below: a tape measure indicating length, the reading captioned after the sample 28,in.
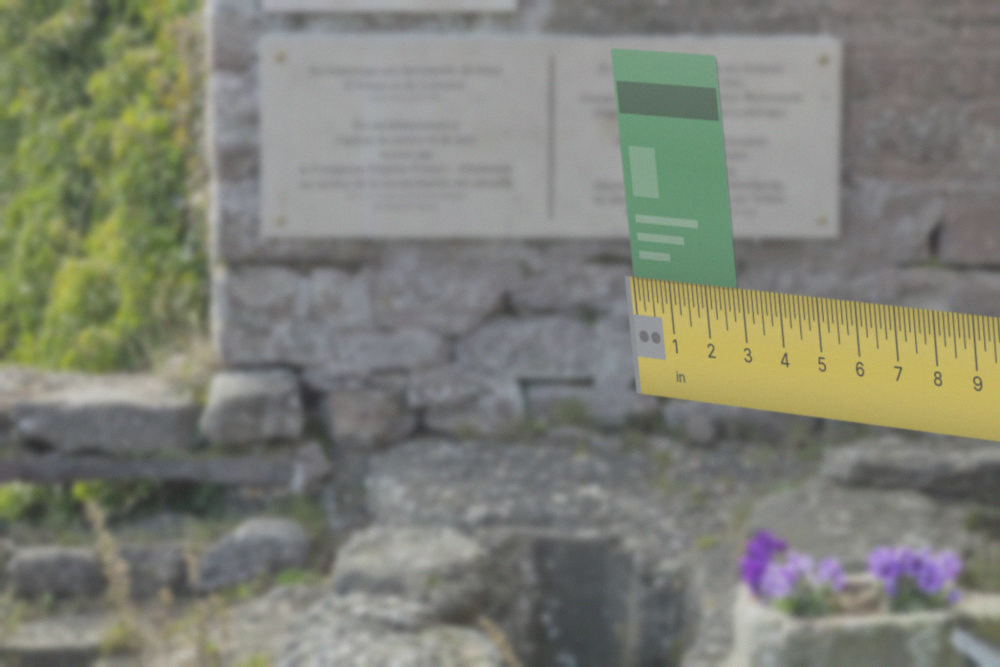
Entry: 2.875,in
